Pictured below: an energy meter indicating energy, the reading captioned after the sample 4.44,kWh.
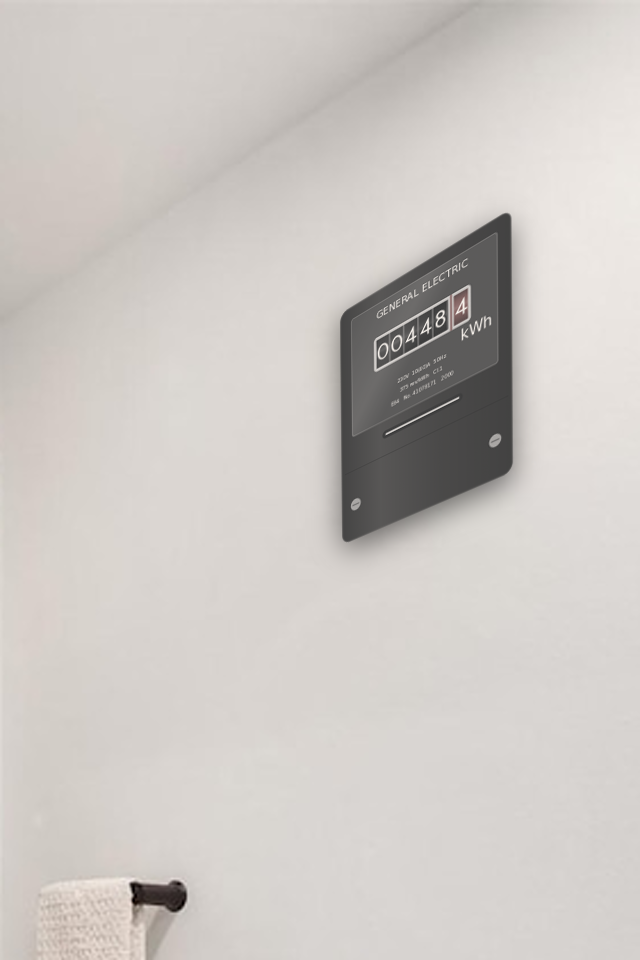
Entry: 448.4,kWh
